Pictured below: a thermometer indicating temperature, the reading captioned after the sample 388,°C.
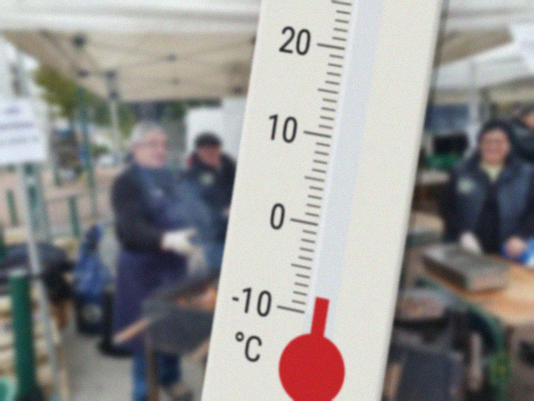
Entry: -8,°C
